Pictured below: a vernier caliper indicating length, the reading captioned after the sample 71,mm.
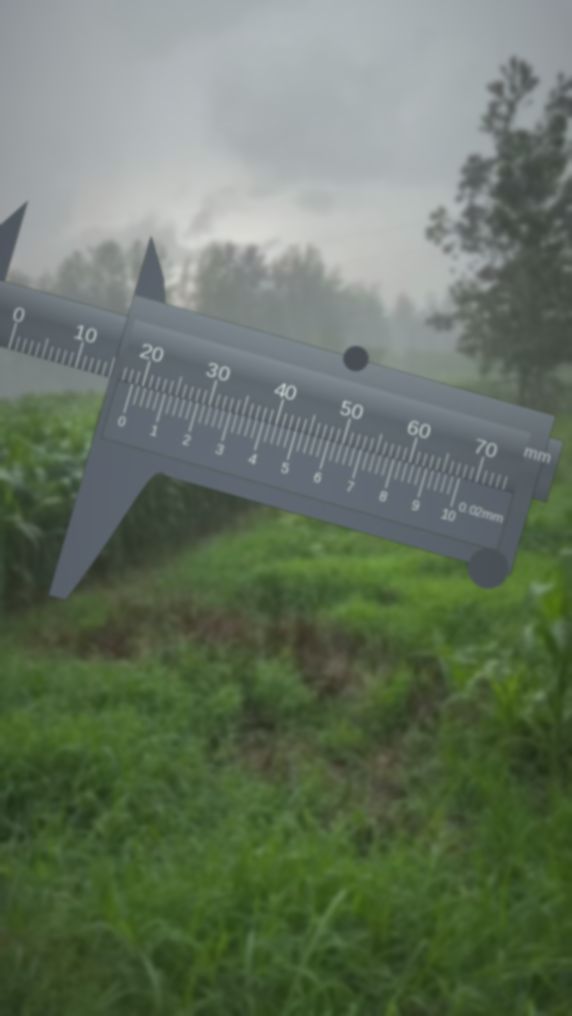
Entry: 18.5,mm
